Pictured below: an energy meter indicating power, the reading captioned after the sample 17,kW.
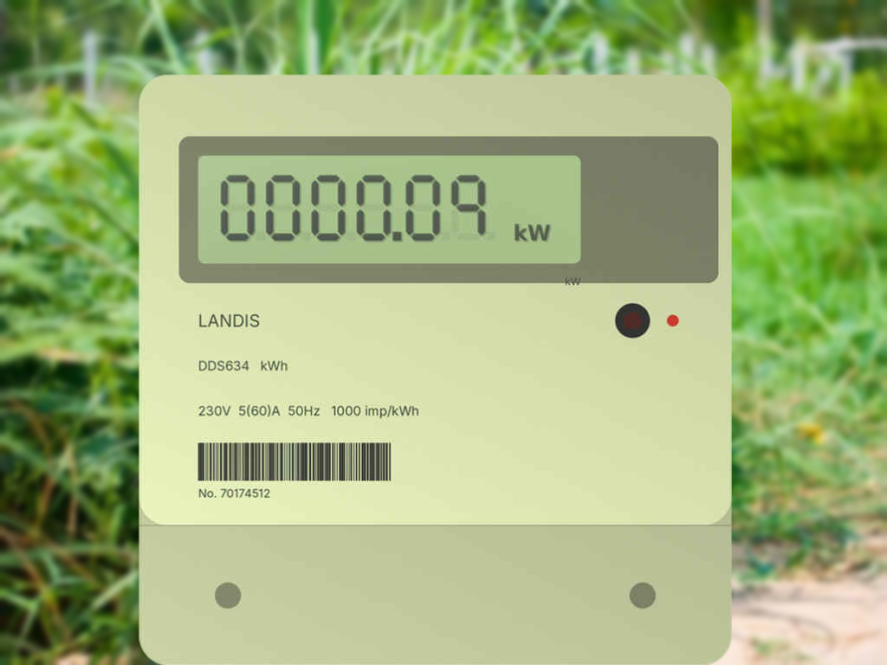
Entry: 0.09,kW
